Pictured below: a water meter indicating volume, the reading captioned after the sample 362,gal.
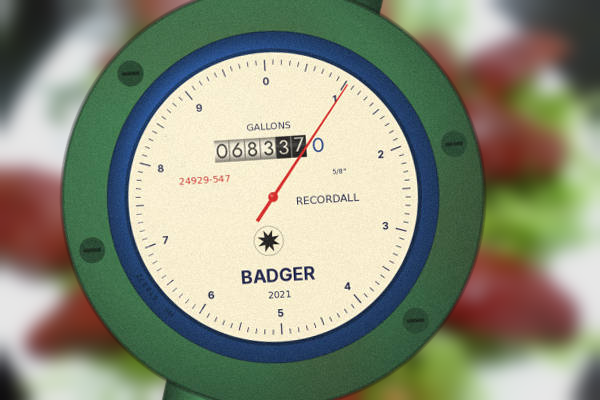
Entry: 683371.0,gal
